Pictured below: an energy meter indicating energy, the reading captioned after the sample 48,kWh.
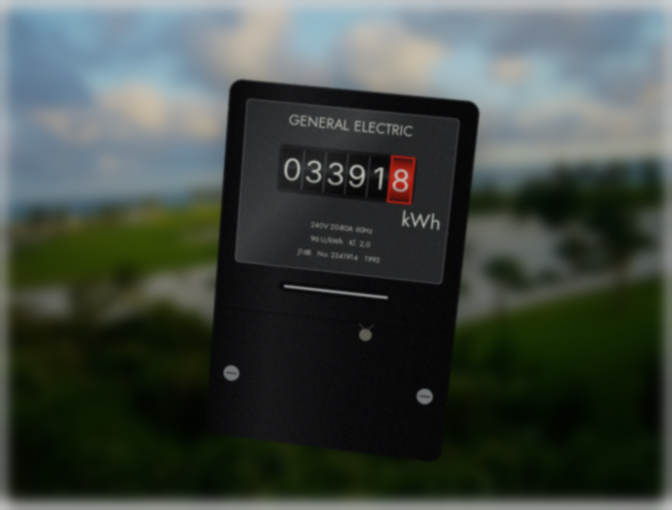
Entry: 3391.8,kWh
